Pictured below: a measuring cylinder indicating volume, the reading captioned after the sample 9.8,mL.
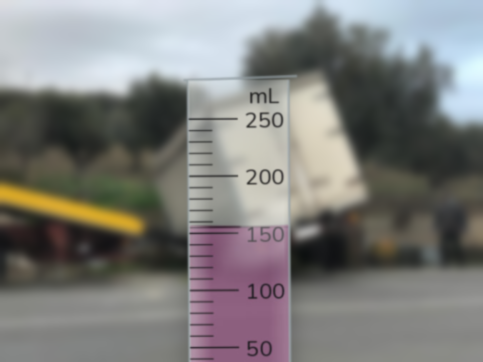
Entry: 155,mL
